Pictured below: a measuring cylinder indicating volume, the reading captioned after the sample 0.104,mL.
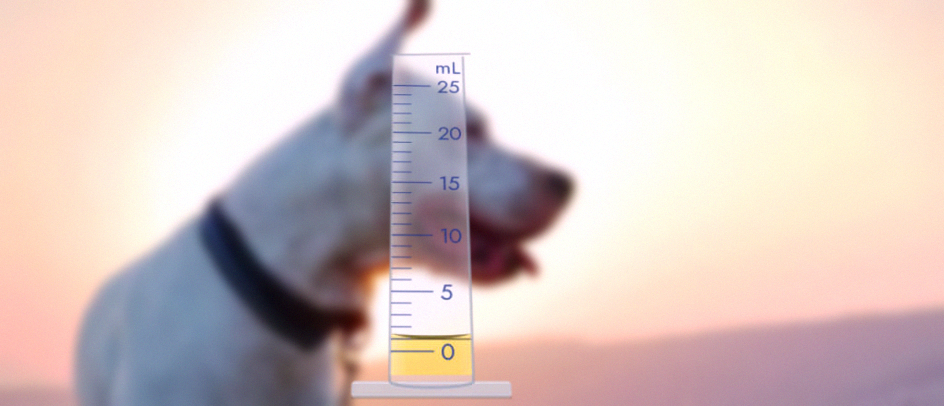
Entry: 1,mL
